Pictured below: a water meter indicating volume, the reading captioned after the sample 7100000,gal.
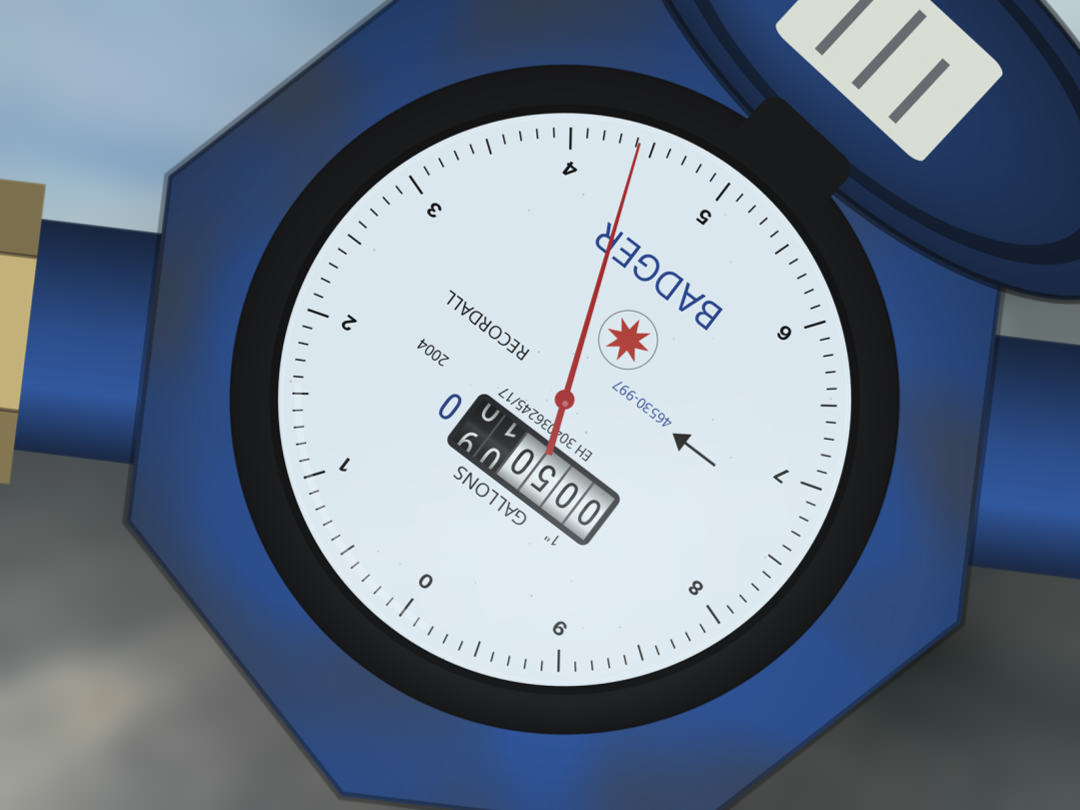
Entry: 50094.4,gal
